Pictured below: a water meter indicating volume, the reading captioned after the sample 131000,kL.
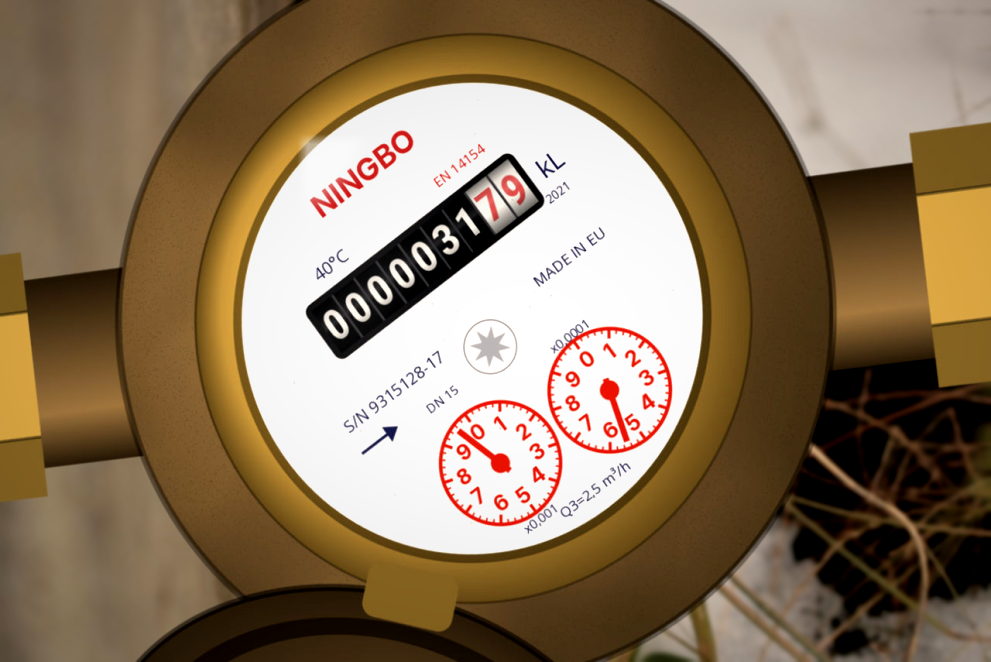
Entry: 31.7895,kL
